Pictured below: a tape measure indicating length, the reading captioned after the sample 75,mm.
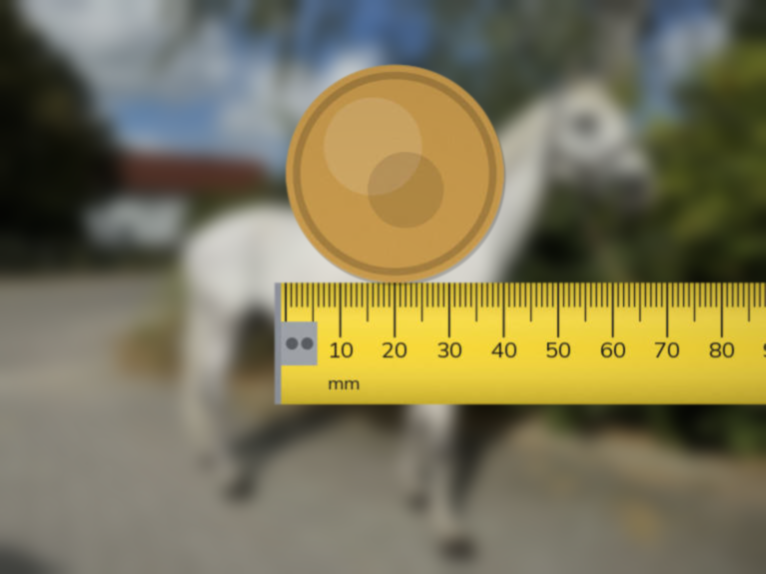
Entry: 40,mm
